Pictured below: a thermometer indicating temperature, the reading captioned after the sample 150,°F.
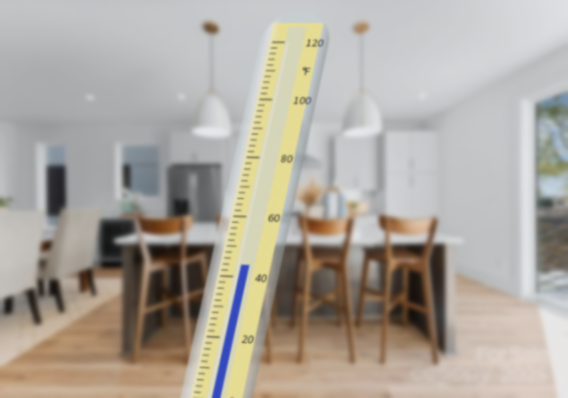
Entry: 44,°F
